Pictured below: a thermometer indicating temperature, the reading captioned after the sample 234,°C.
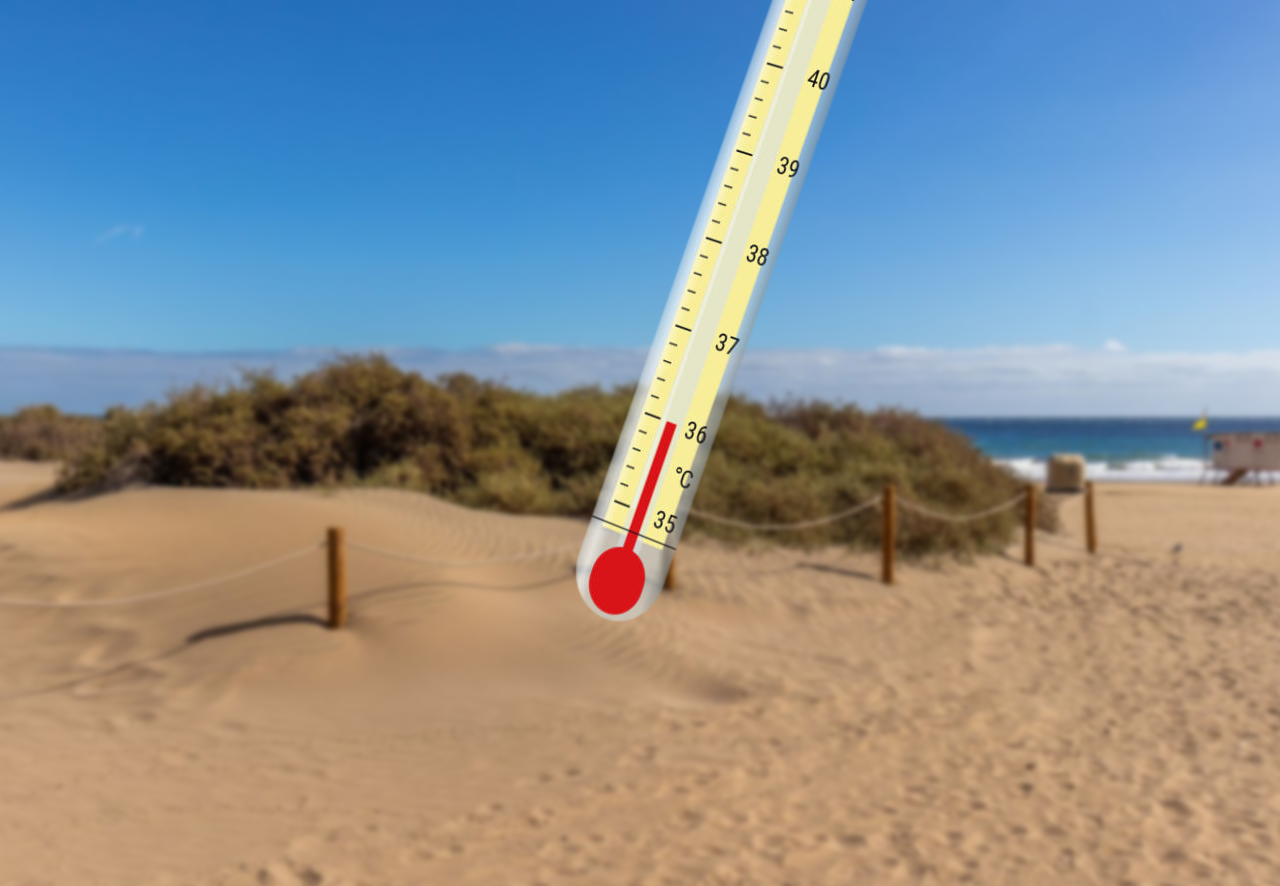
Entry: 36,°C
